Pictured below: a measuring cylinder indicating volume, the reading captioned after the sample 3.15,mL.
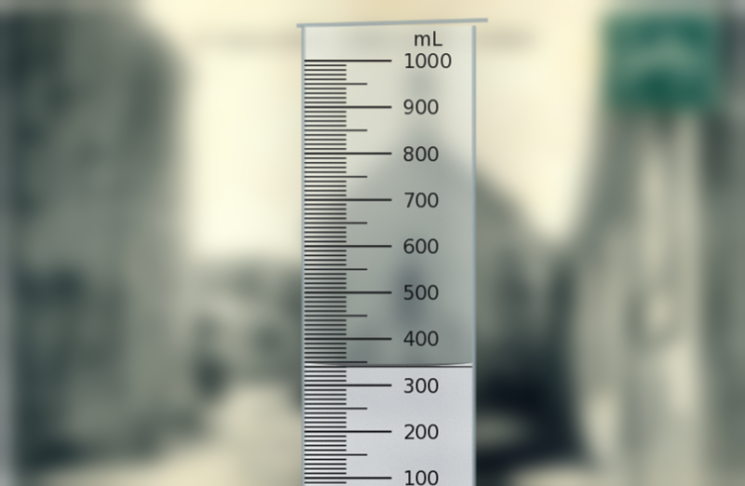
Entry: 340,mL
